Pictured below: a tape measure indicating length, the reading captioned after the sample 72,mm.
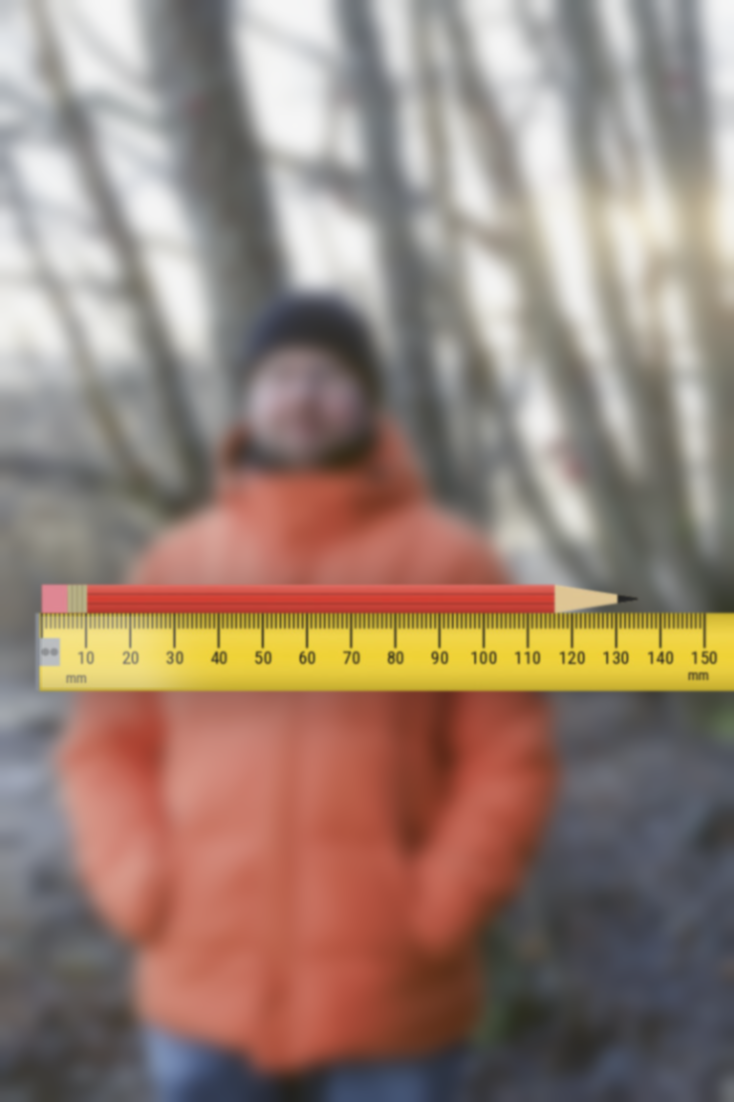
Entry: 135,mm
